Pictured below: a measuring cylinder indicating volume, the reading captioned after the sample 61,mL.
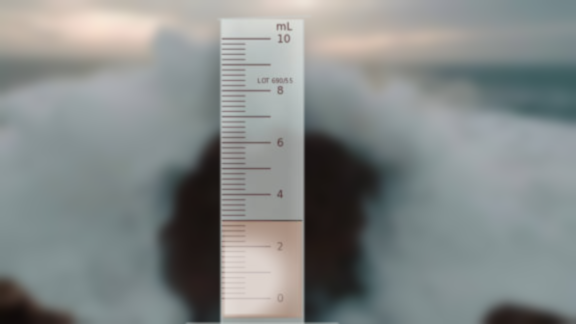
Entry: 3,mL
